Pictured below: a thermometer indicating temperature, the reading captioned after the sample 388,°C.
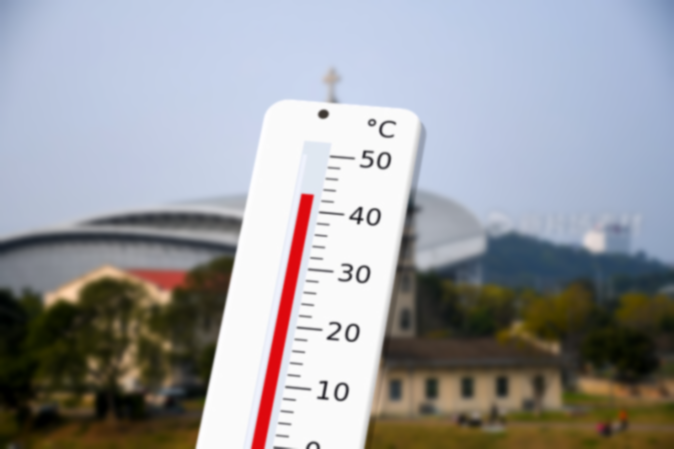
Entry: 43,°C
